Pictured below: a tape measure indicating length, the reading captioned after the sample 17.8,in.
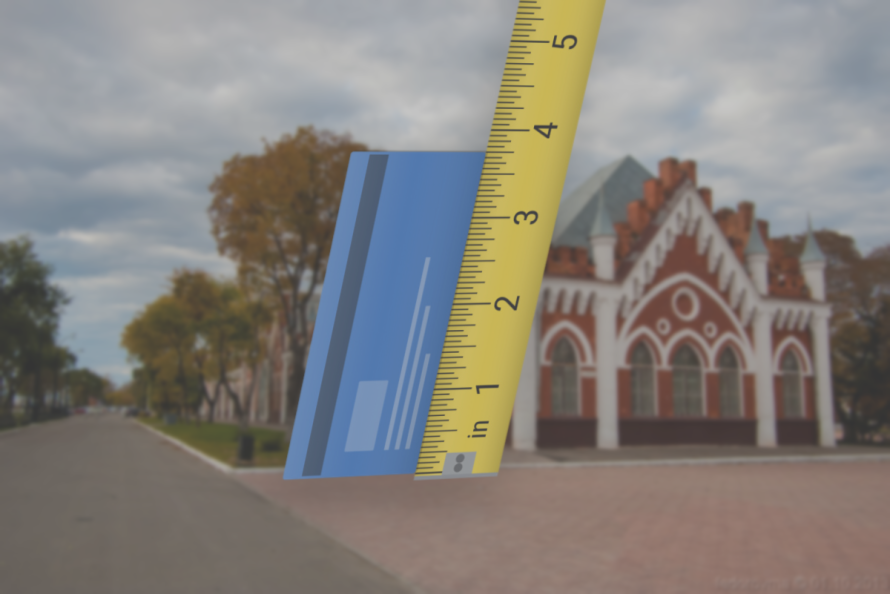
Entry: 3.75,in
